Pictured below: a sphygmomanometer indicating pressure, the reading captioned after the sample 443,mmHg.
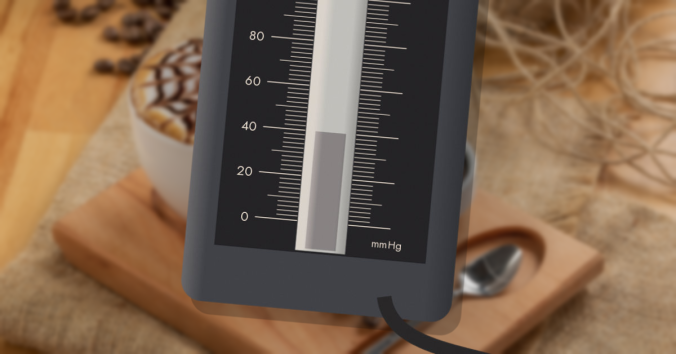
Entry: 40,mmHg
